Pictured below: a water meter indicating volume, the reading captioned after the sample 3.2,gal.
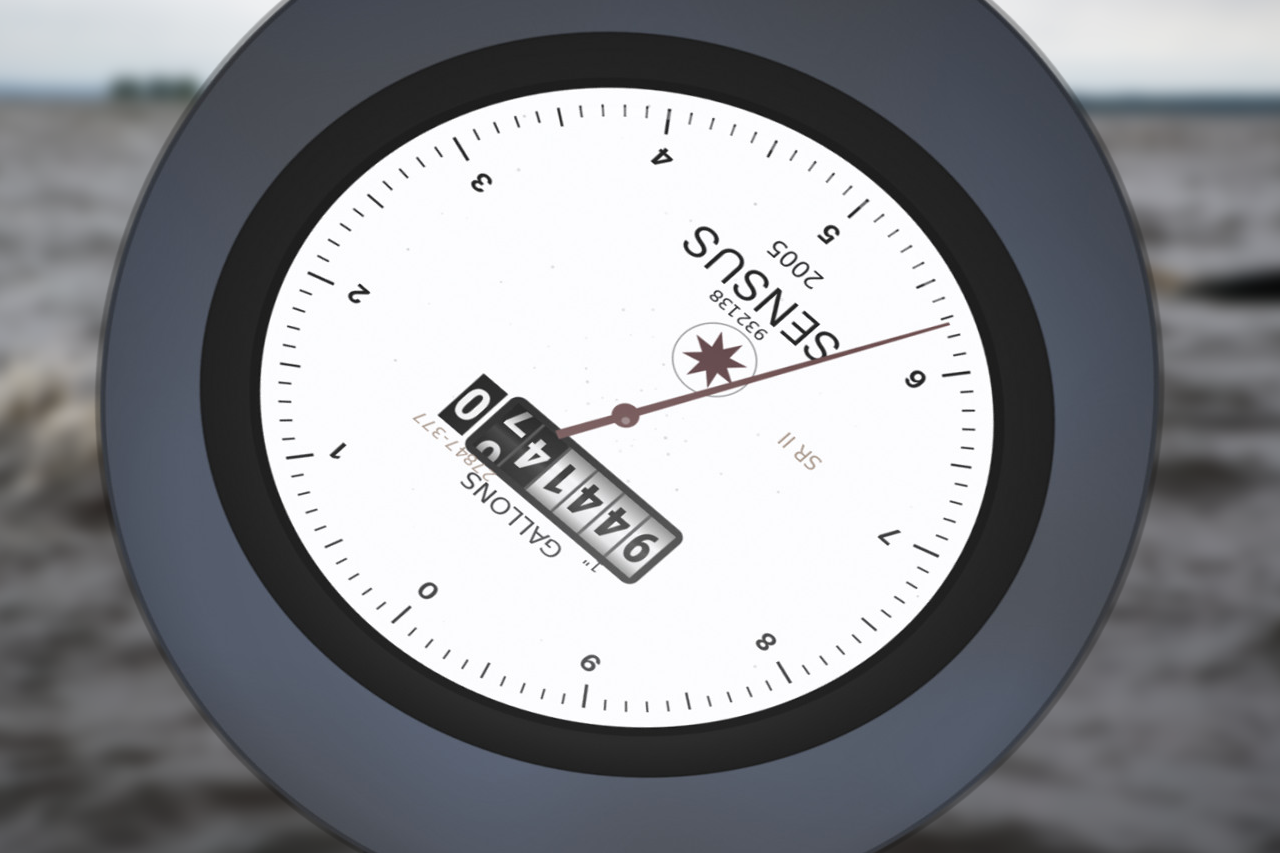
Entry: 9441465.7,gal
